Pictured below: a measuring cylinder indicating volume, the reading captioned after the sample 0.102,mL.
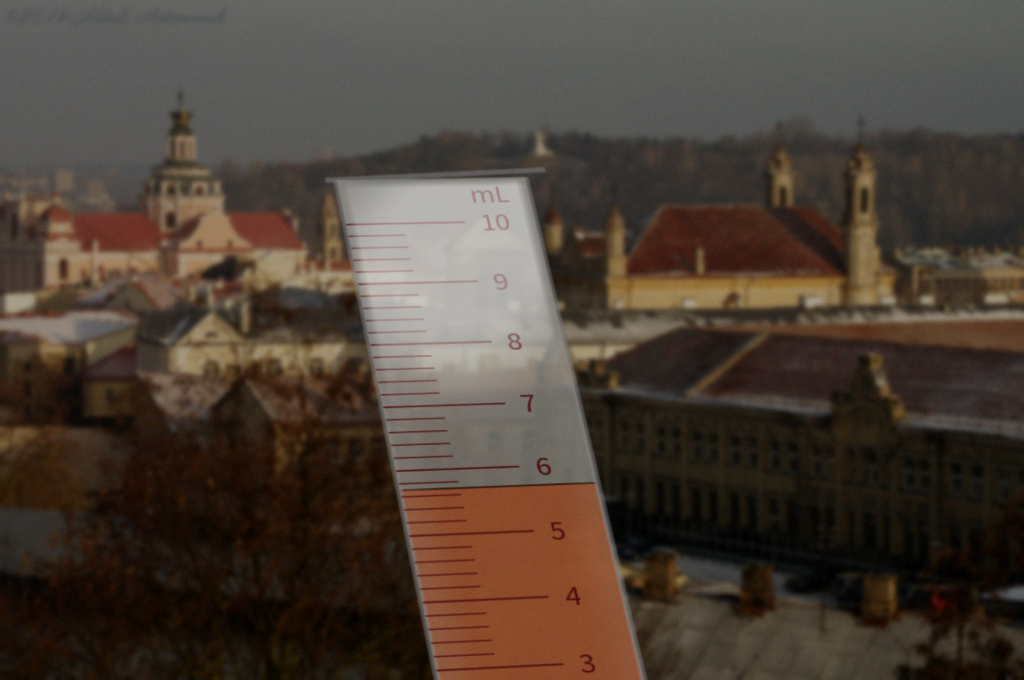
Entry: 5.7,mL
